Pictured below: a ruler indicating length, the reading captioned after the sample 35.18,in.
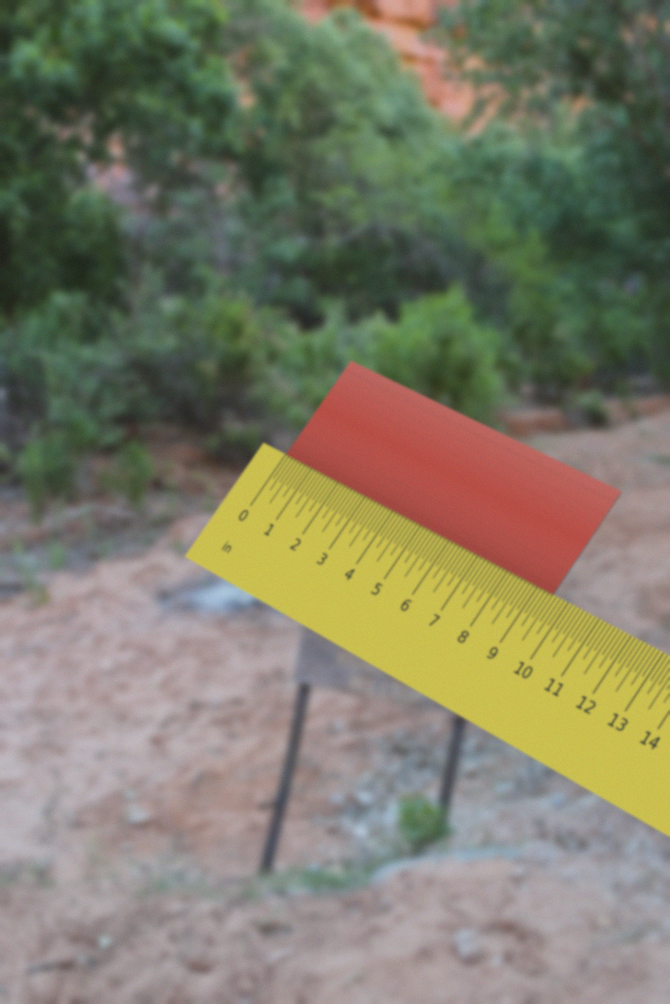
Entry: 9.5,in
